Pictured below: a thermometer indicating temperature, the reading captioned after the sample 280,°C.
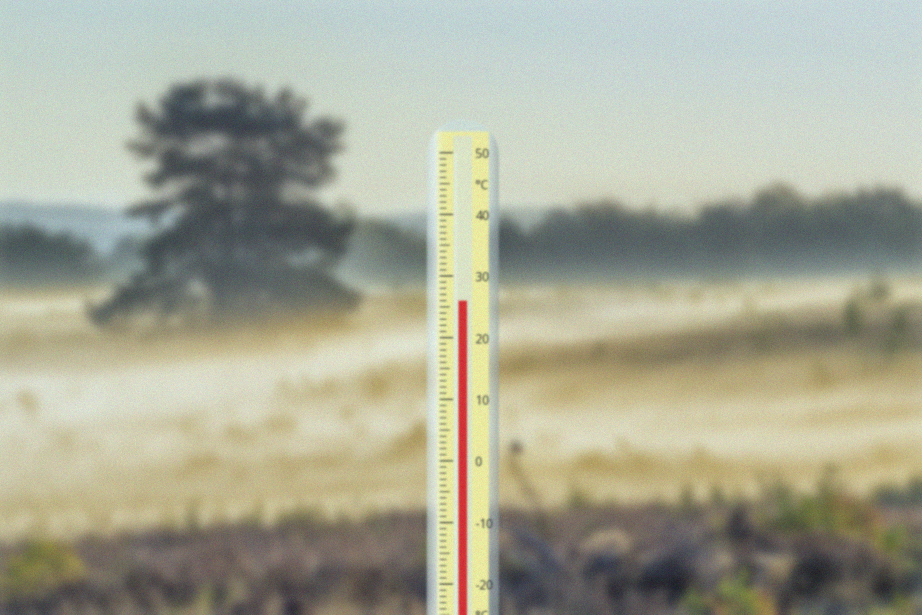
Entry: 26,°C
